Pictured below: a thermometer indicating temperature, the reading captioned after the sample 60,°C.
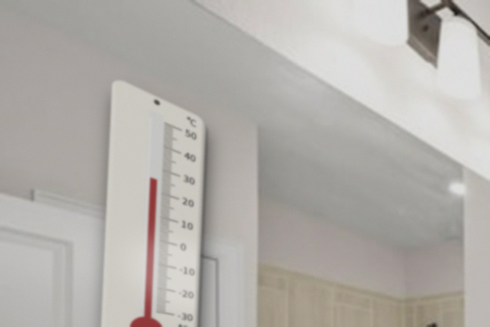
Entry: 25,°C
